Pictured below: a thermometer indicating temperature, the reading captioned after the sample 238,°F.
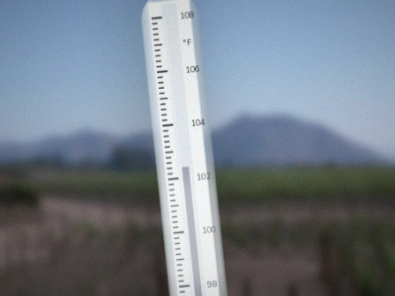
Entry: 102.4,°F
